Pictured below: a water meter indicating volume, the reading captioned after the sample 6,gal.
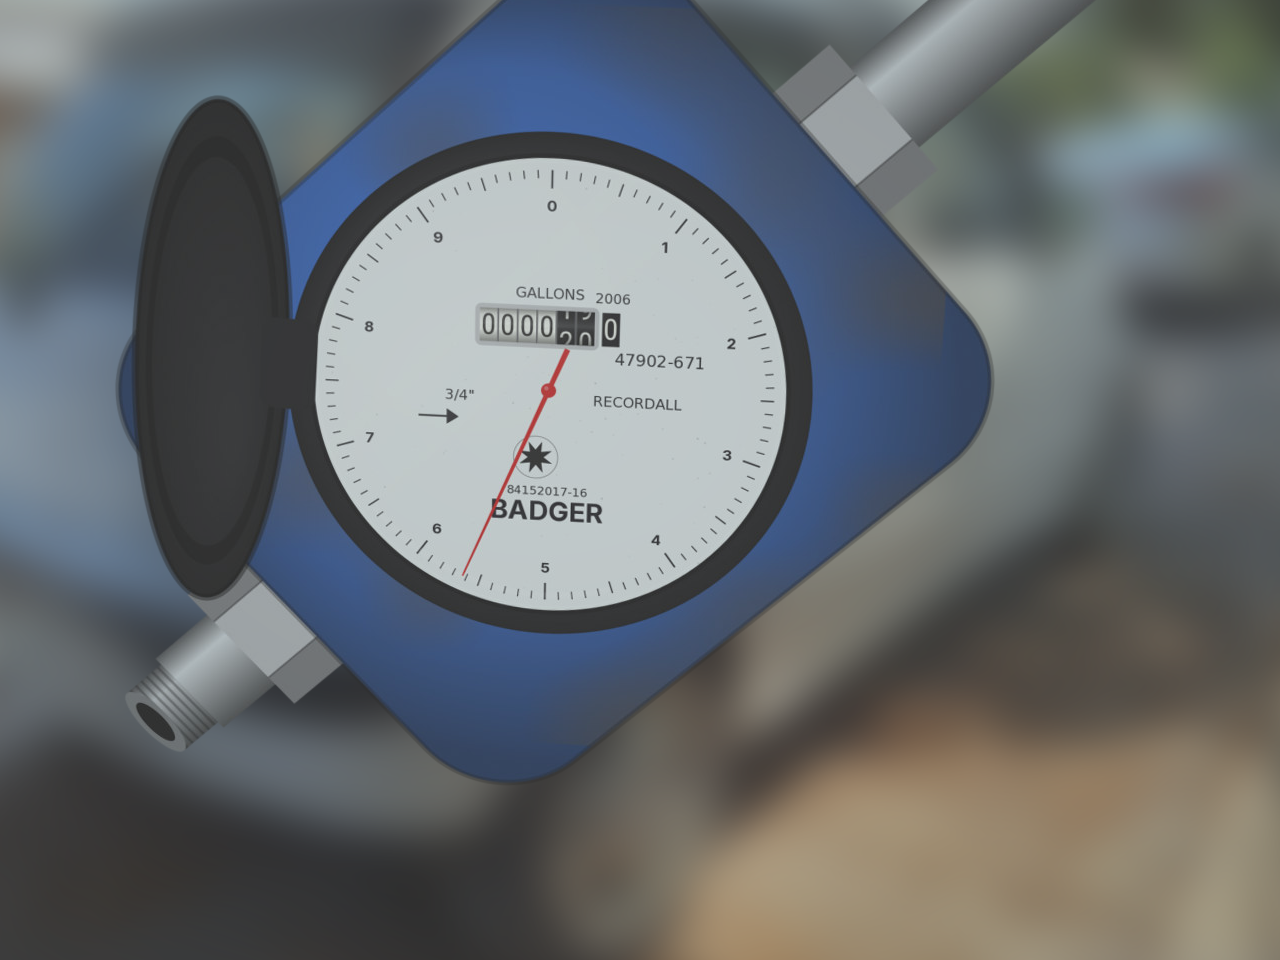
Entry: 195.6,gal
